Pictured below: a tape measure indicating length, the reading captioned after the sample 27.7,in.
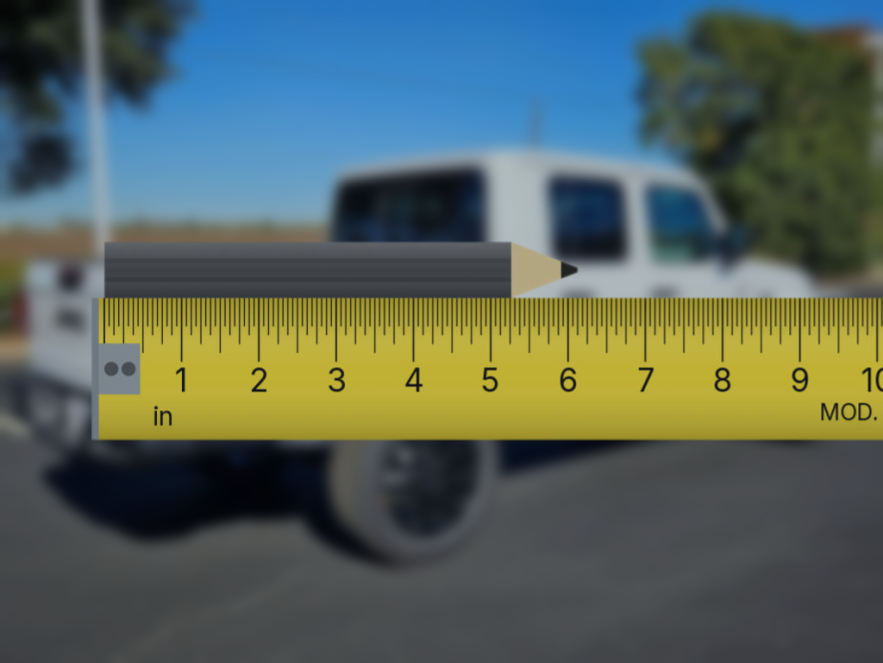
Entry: 6.125,in
